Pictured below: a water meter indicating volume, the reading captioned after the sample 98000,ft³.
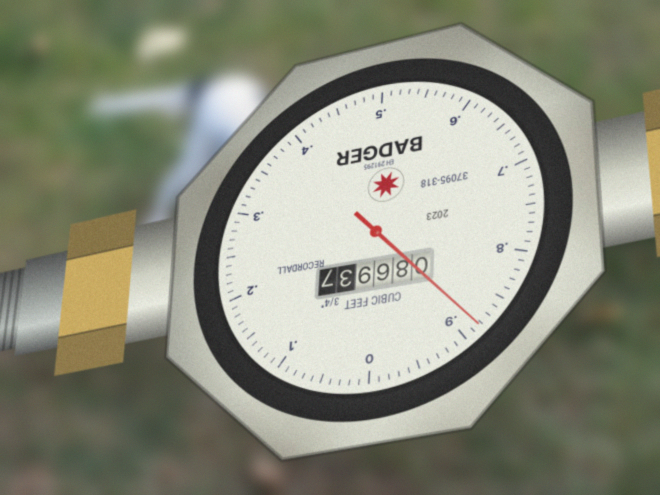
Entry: 86936.88,ft³
